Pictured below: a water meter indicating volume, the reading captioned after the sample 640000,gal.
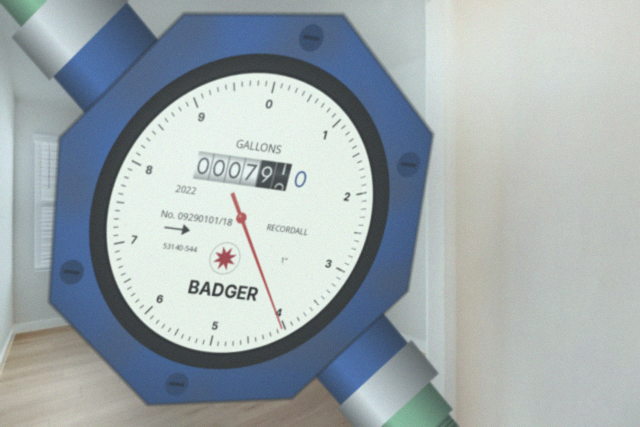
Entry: 7914.0,gal
